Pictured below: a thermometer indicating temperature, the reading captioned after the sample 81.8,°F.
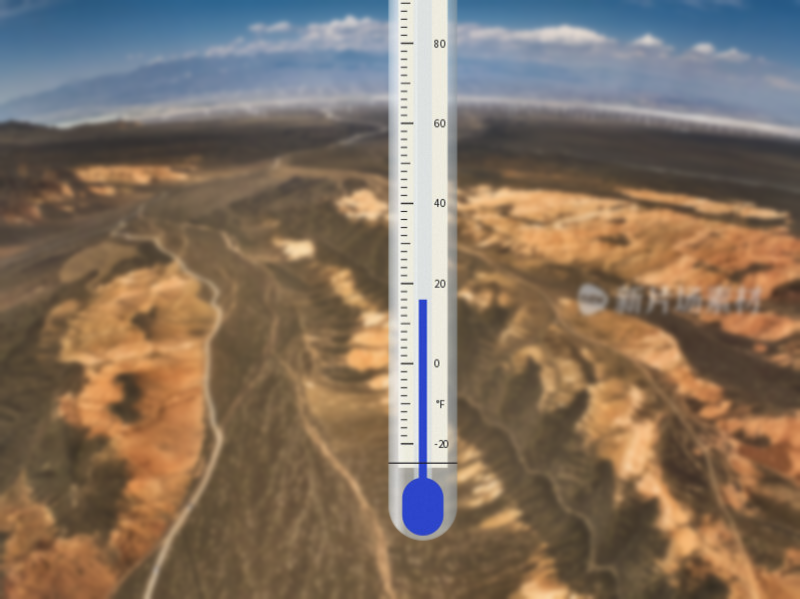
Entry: 16,°F
